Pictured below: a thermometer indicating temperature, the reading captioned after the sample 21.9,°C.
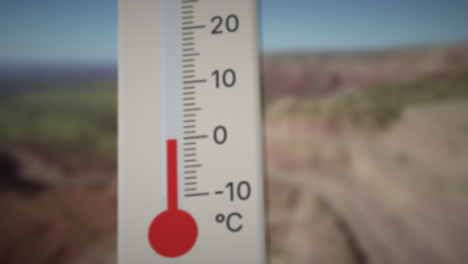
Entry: 0,°C
